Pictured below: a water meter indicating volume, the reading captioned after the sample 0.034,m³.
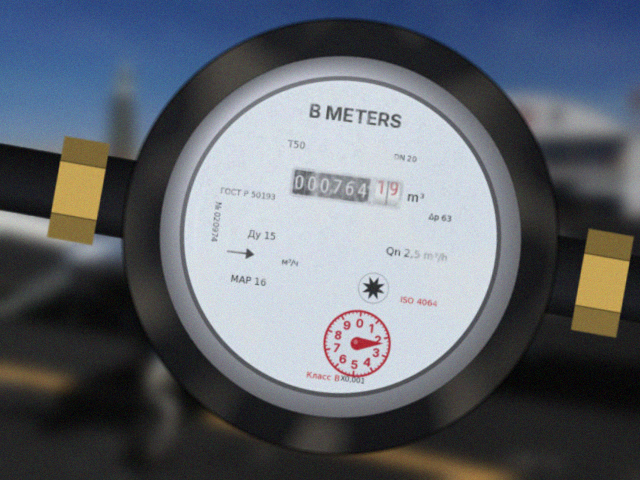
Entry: 764.192,m³
